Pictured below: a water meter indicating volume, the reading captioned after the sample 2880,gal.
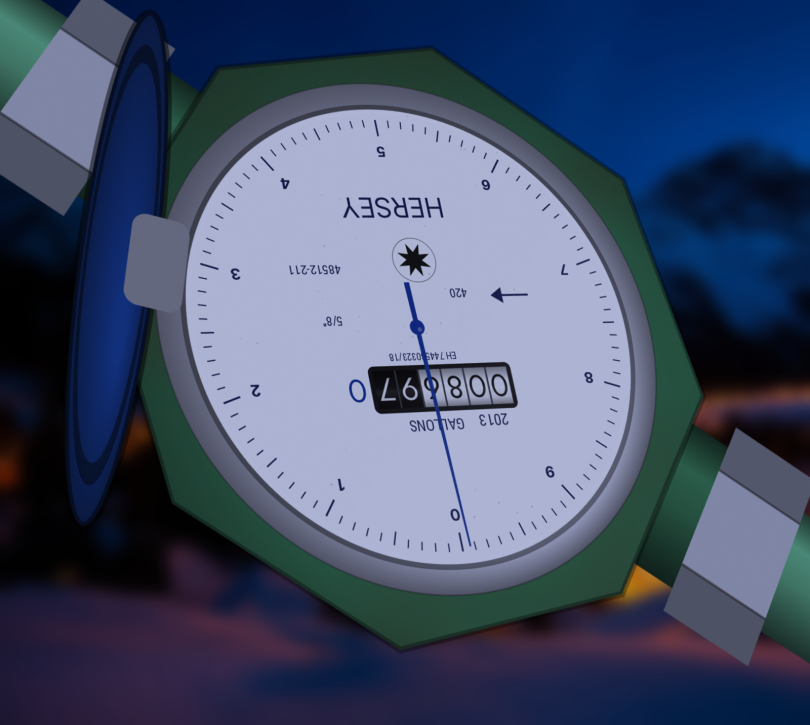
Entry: 86969.9,gal
